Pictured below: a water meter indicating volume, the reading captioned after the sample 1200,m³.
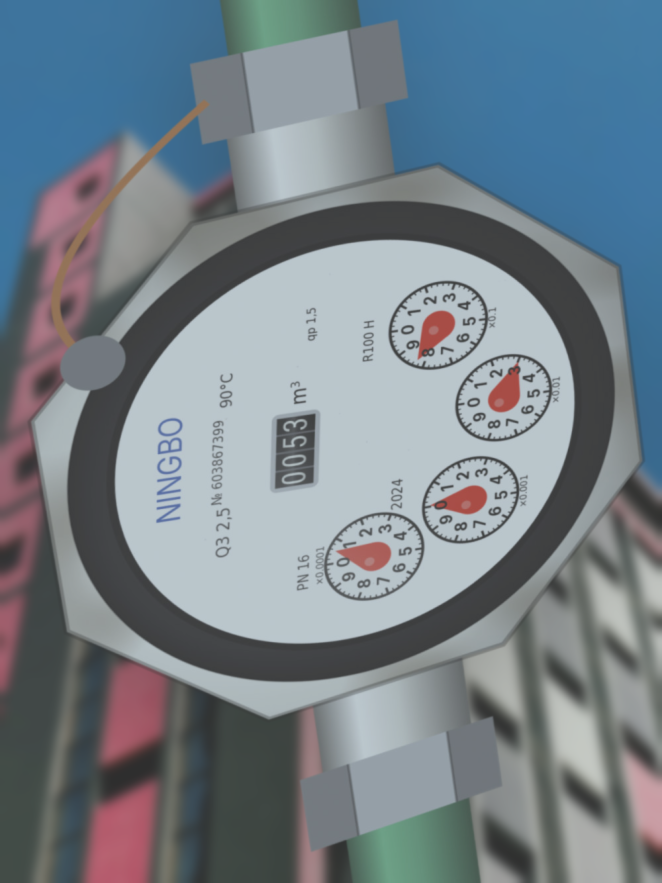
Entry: 53.8300,m³
